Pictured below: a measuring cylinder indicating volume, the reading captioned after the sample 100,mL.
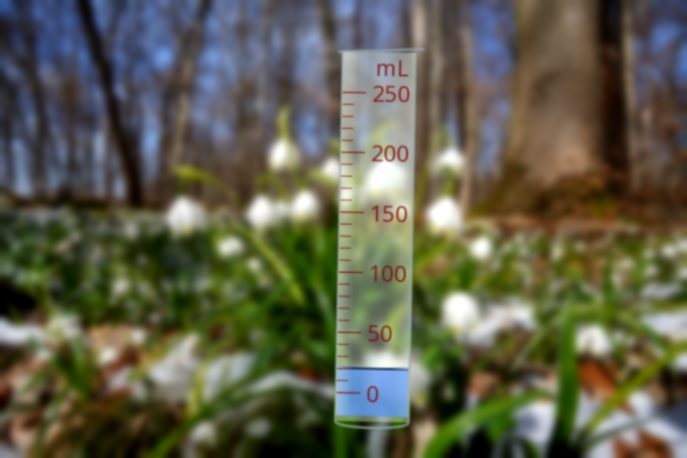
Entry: 20,mL
